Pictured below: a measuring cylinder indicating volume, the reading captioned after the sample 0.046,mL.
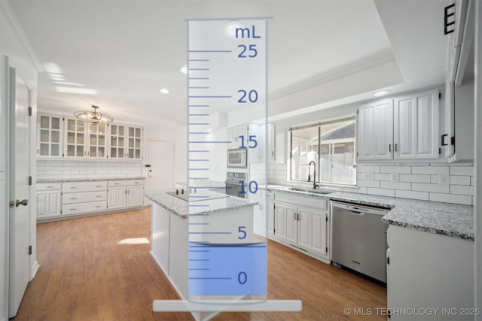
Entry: 3.5,mL
